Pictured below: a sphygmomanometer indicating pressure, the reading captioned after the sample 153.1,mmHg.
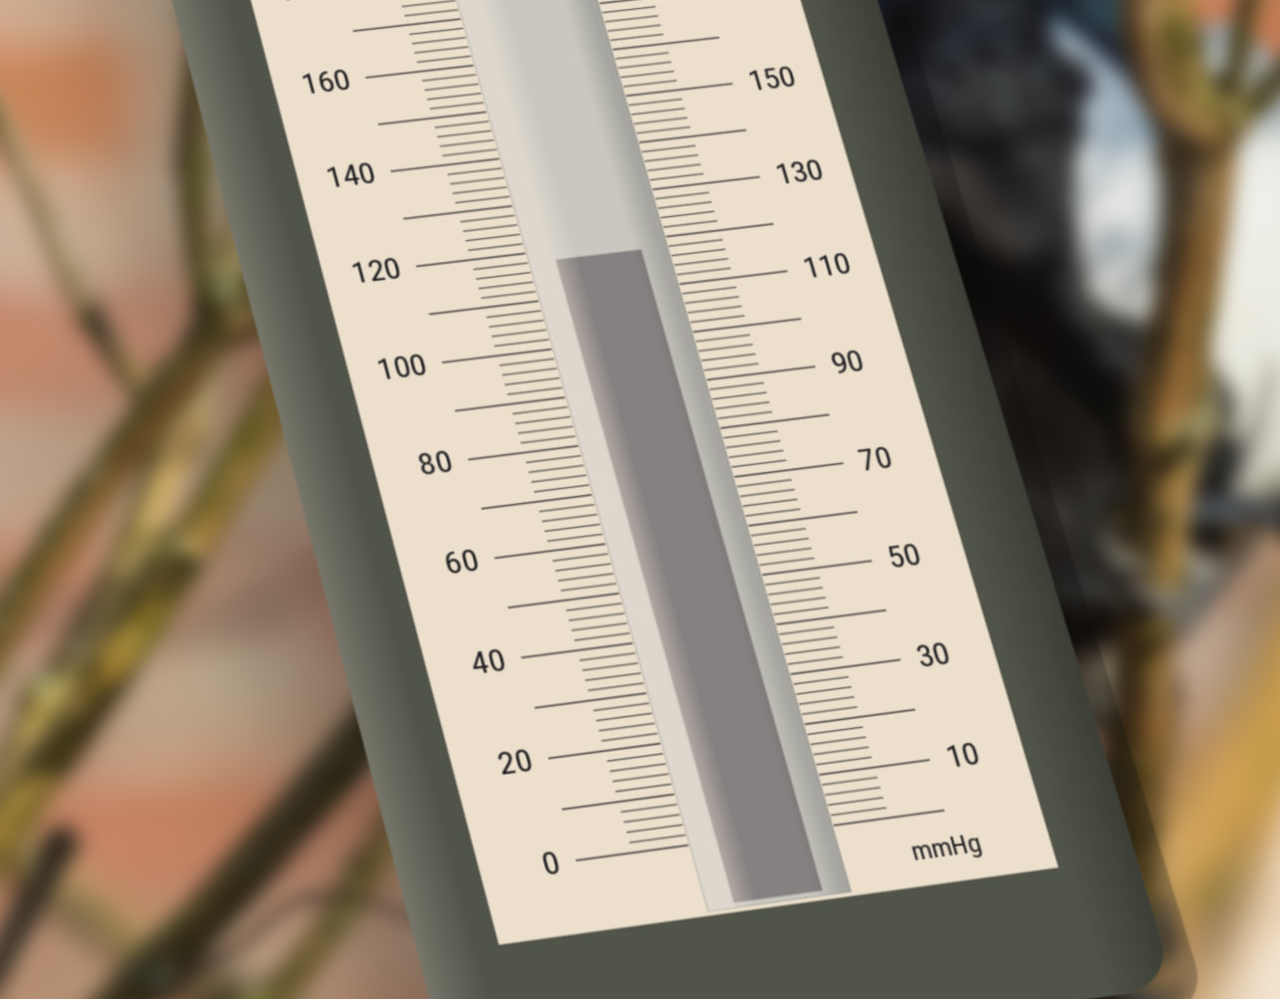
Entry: 118,mmHg
